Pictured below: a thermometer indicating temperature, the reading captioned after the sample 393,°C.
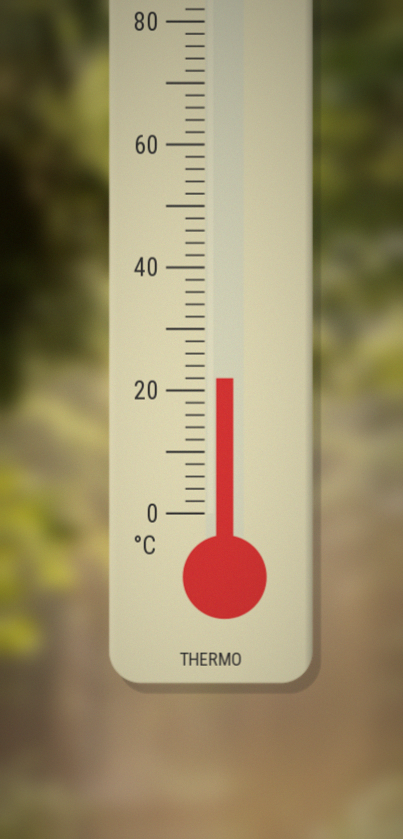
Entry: 22,°C
